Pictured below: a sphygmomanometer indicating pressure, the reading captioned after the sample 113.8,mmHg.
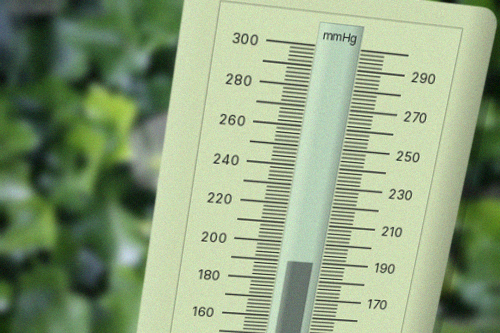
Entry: 190,mmHg
